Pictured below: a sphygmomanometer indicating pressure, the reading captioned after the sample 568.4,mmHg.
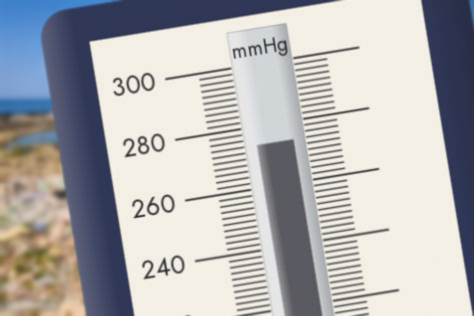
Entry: 274,mmHg
